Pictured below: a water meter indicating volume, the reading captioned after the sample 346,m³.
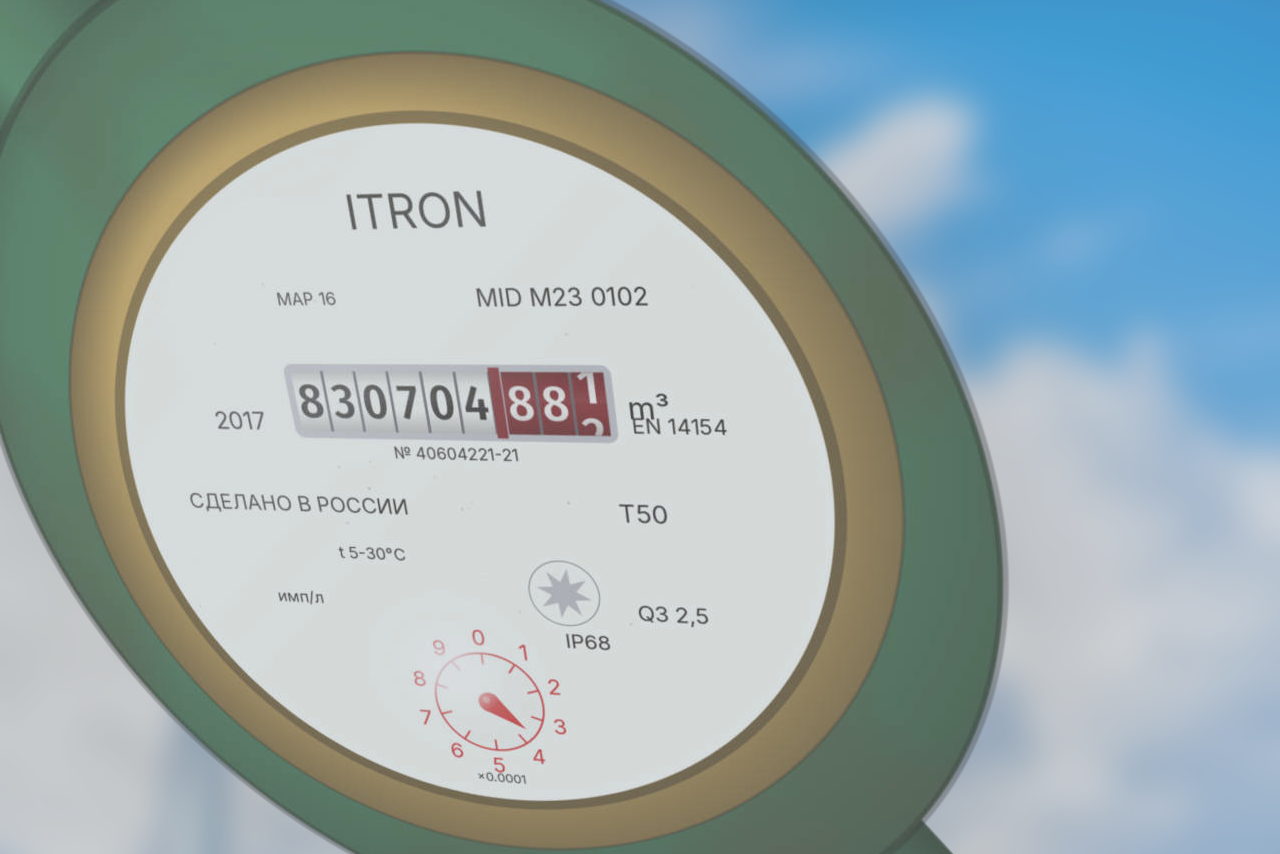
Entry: 830704.8813,m³
